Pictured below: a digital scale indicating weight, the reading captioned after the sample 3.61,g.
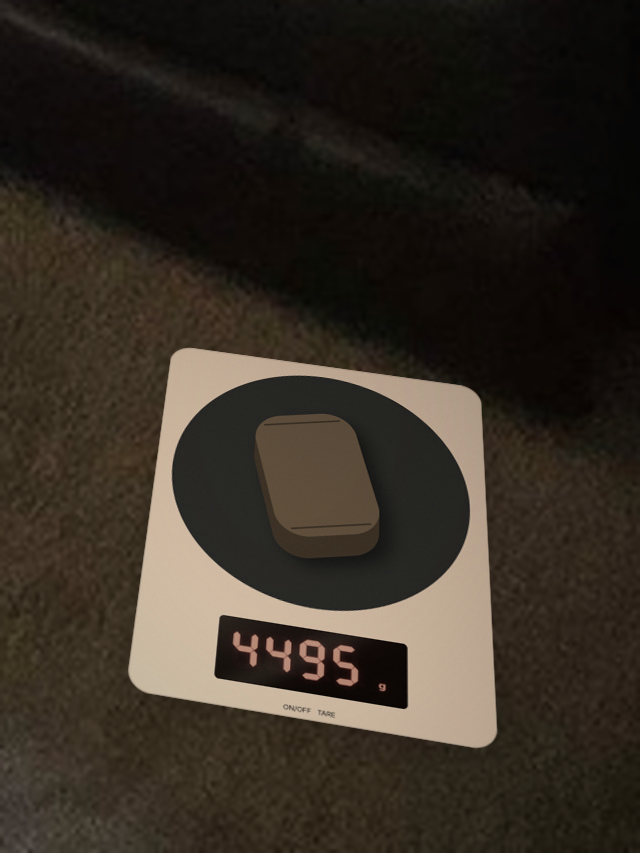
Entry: 4495,g
